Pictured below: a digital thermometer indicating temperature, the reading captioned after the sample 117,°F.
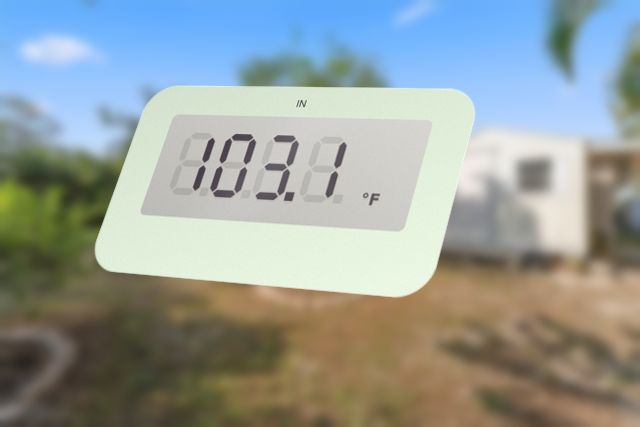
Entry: 103.1,°F
